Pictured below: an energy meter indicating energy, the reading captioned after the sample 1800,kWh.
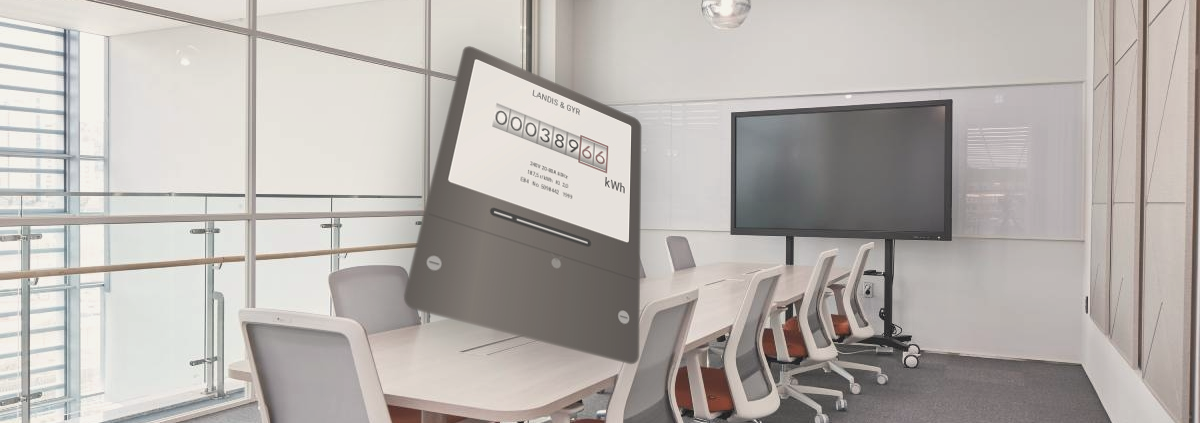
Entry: 389.66,kWh
